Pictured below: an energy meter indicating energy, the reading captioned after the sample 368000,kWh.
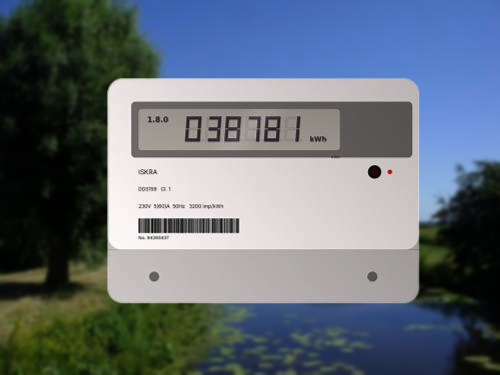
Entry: 38781,kWh
